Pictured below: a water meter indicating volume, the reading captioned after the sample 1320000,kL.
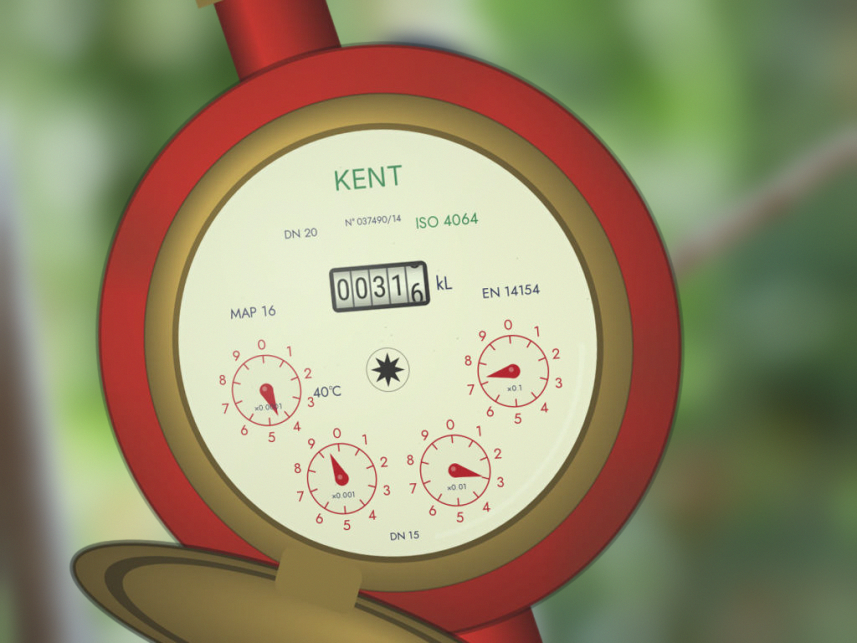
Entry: 315.7294,kL
